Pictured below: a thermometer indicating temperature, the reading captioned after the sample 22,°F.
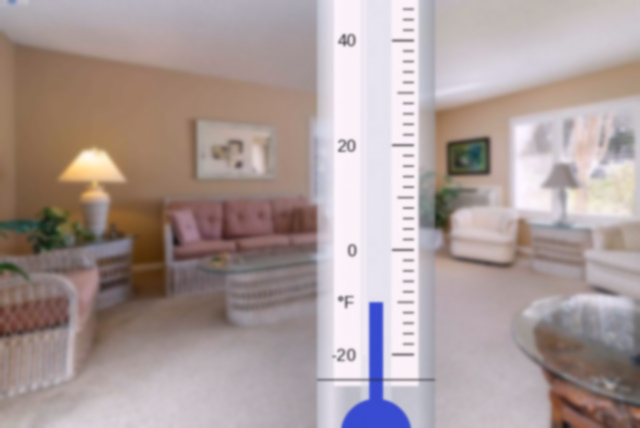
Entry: -10,°F
